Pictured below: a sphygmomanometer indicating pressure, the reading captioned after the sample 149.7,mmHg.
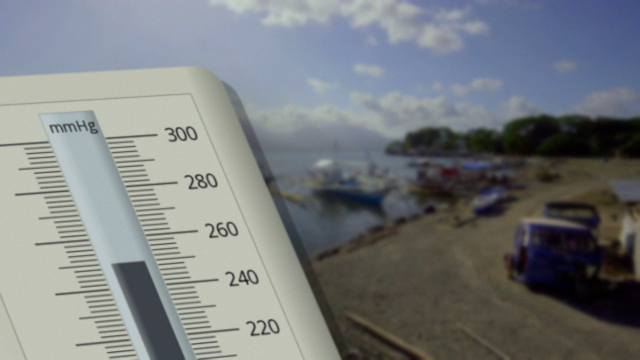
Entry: 250,mmHg
